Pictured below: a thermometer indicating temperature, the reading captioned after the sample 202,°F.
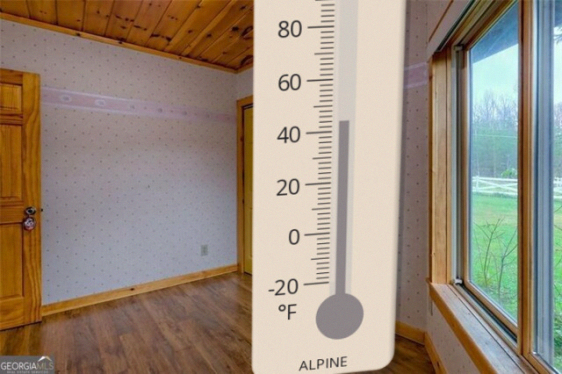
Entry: 44,°F
